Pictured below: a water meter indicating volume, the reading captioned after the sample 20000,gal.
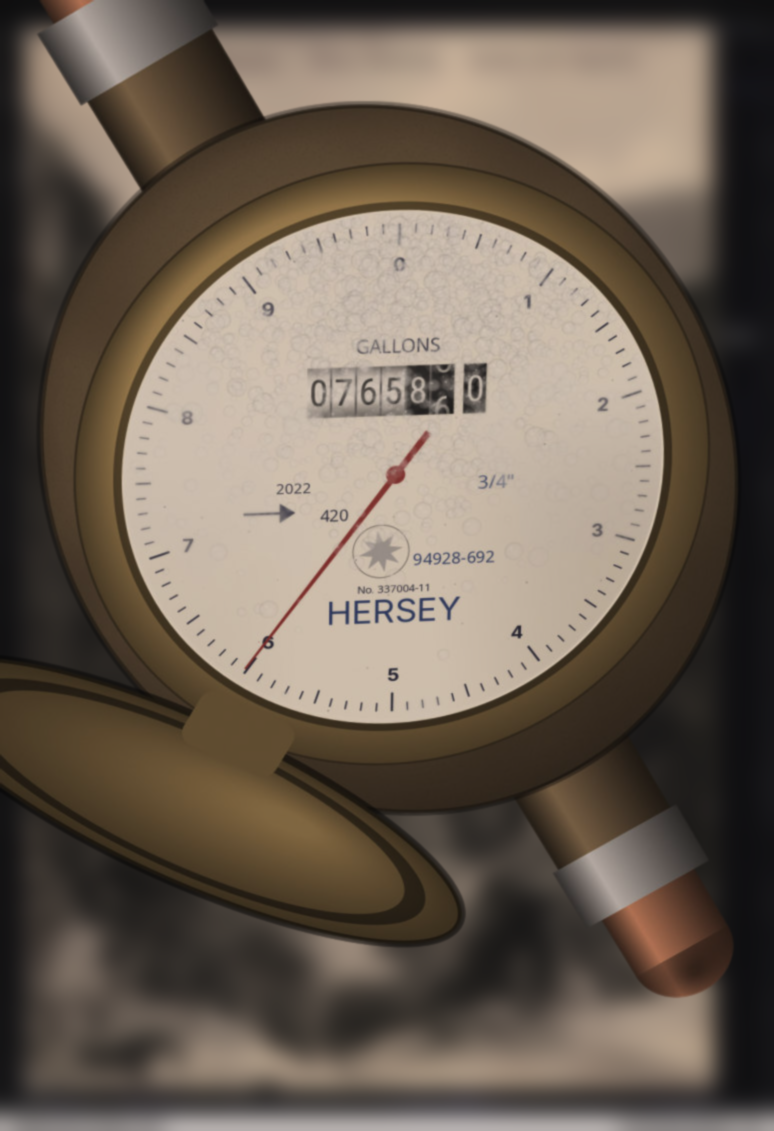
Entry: 765856.0,gal
